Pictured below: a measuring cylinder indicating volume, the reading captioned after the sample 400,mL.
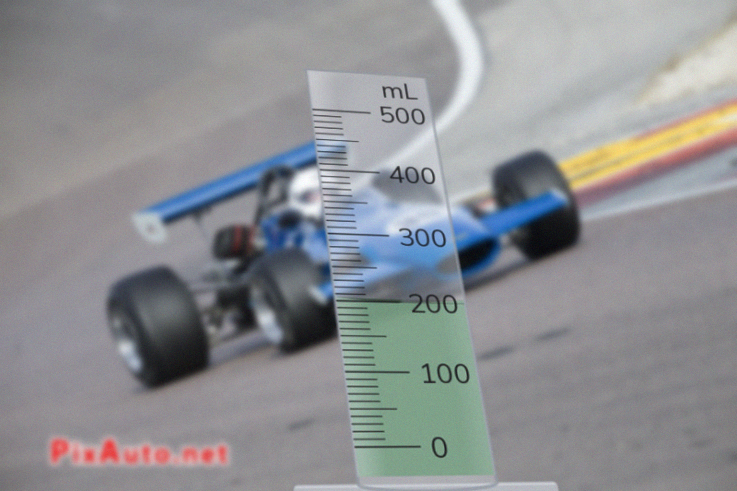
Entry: 200,mL
